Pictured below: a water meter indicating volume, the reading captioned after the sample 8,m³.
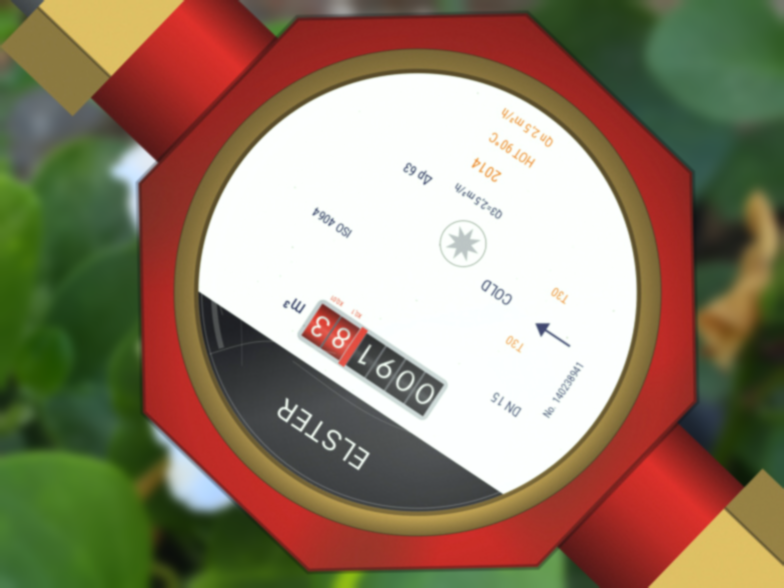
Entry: 91.83,m³
